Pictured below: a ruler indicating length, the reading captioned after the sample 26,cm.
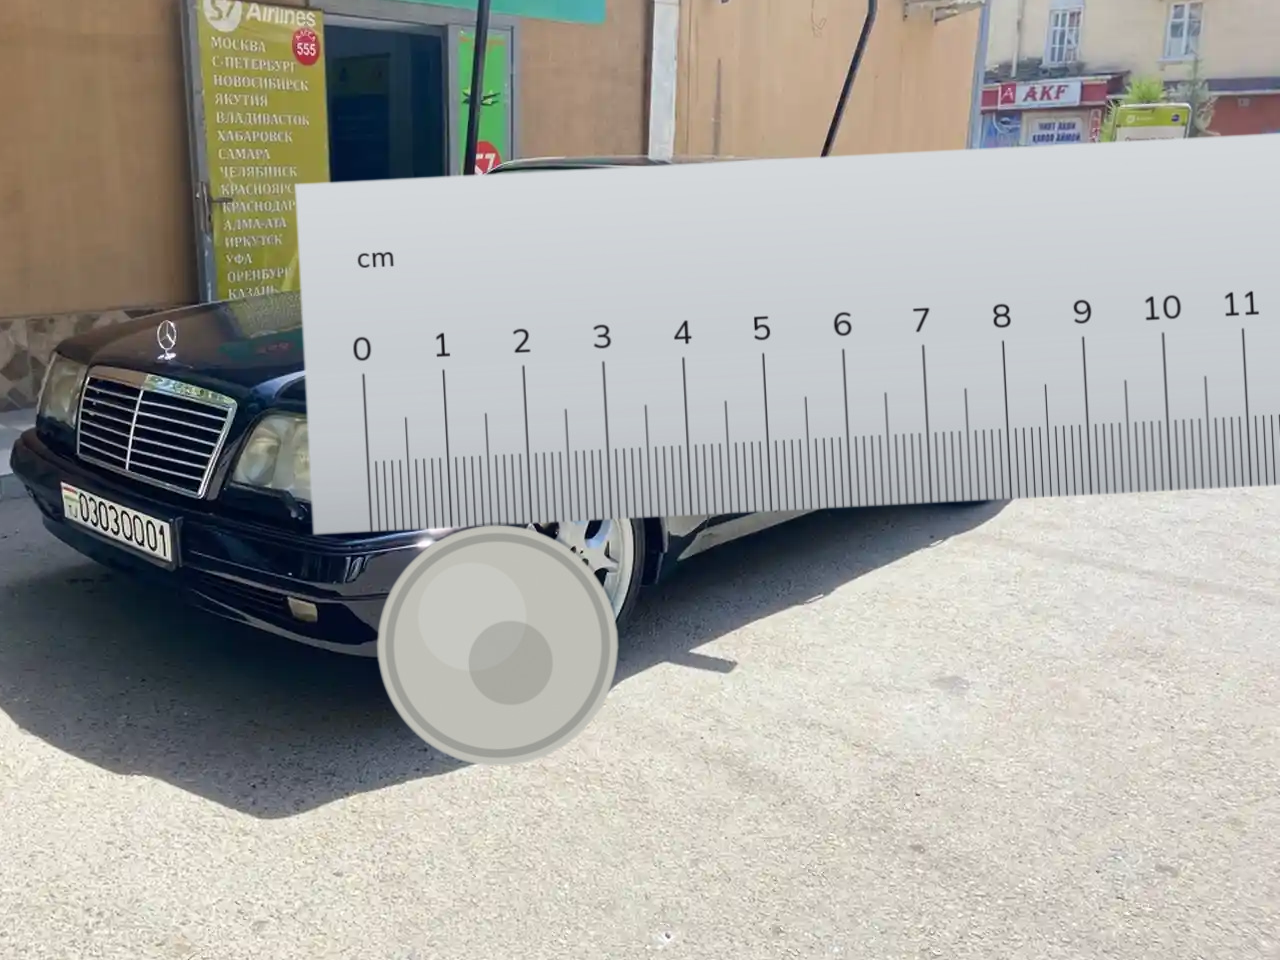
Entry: 3,cm
